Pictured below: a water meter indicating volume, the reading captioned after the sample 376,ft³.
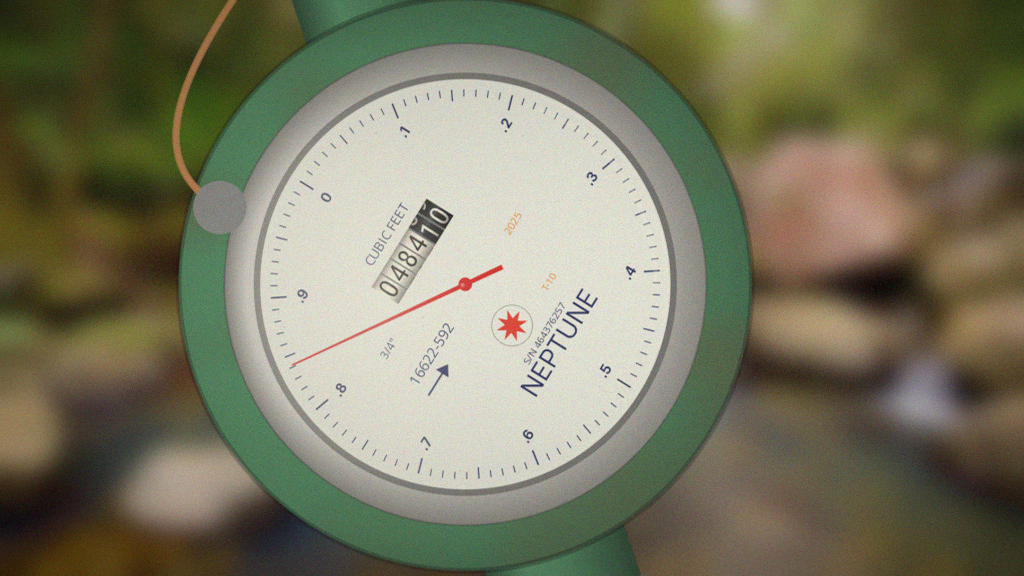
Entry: 48409.84,ft³
